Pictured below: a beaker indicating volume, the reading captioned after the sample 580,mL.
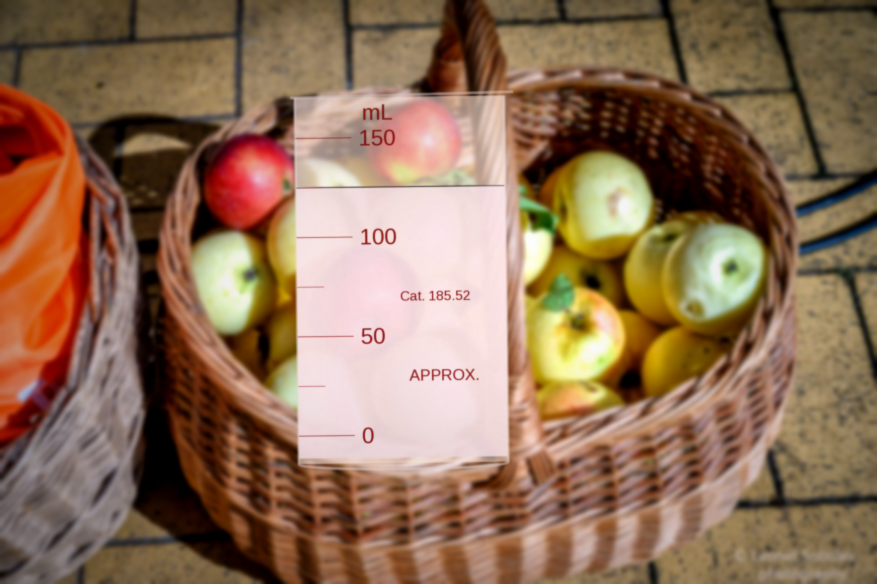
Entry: 125,mL
